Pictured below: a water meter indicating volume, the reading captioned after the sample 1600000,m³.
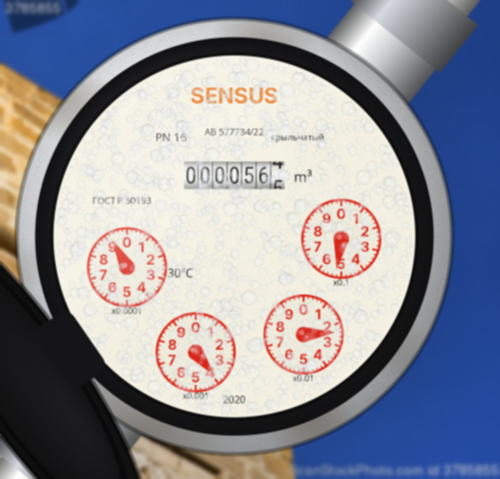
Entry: 564.5239,m³
